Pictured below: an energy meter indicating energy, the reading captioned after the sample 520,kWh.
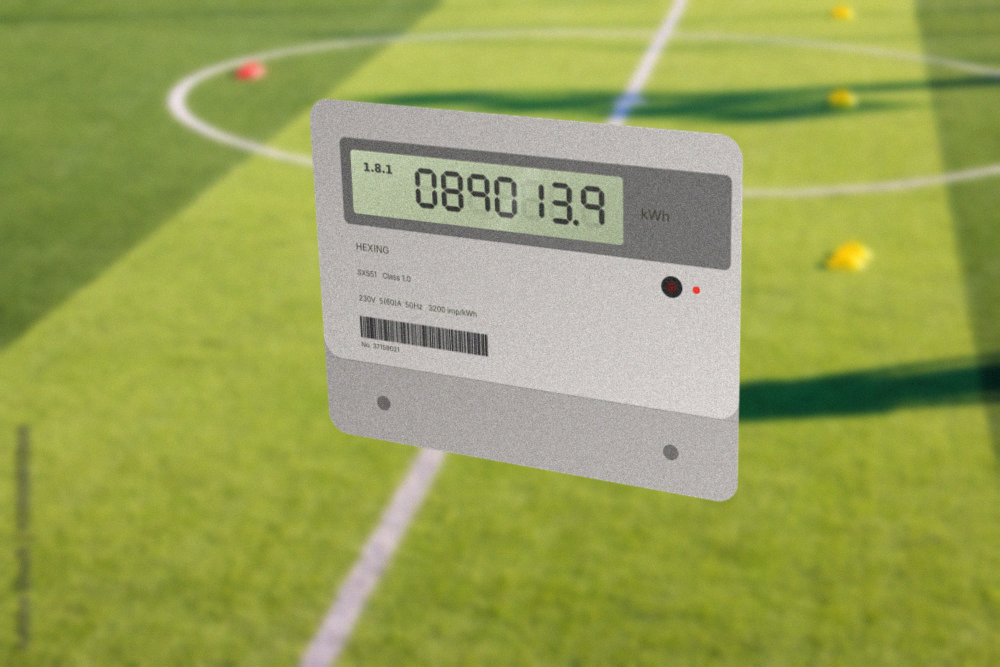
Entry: 89013.9,kWh
